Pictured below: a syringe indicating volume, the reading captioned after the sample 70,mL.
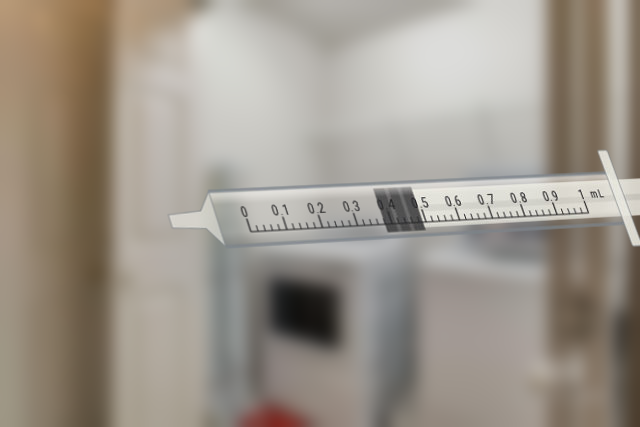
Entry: 0.38,mL
